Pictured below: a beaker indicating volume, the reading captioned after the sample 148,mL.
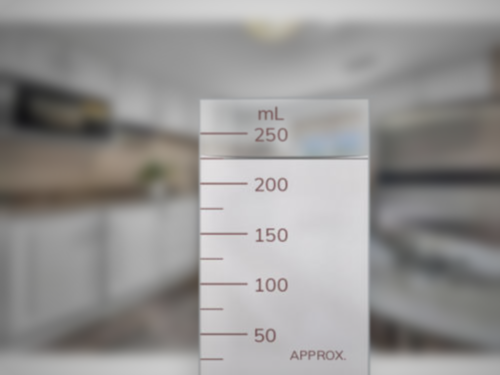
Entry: 225,mL
